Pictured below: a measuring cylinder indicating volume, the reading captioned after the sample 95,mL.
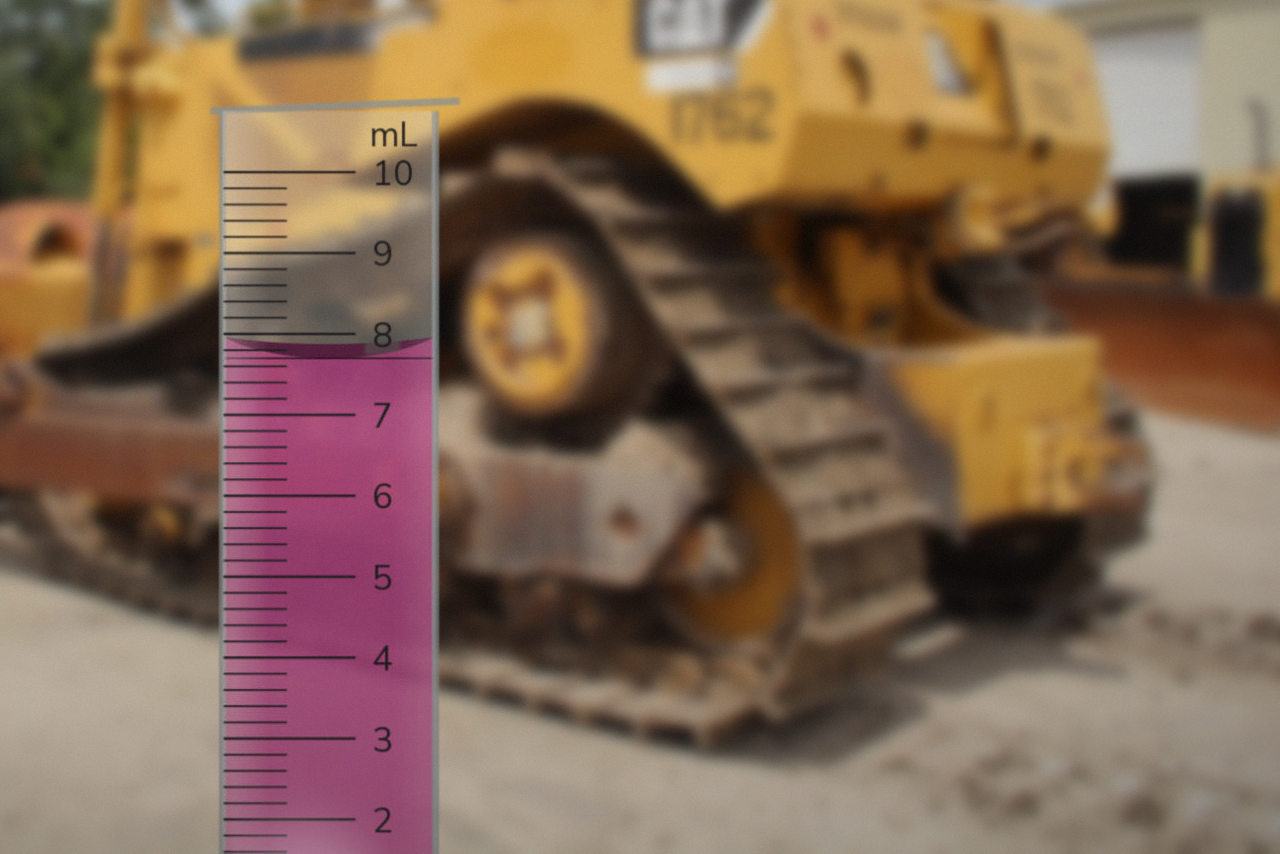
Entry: 7.7,mL
